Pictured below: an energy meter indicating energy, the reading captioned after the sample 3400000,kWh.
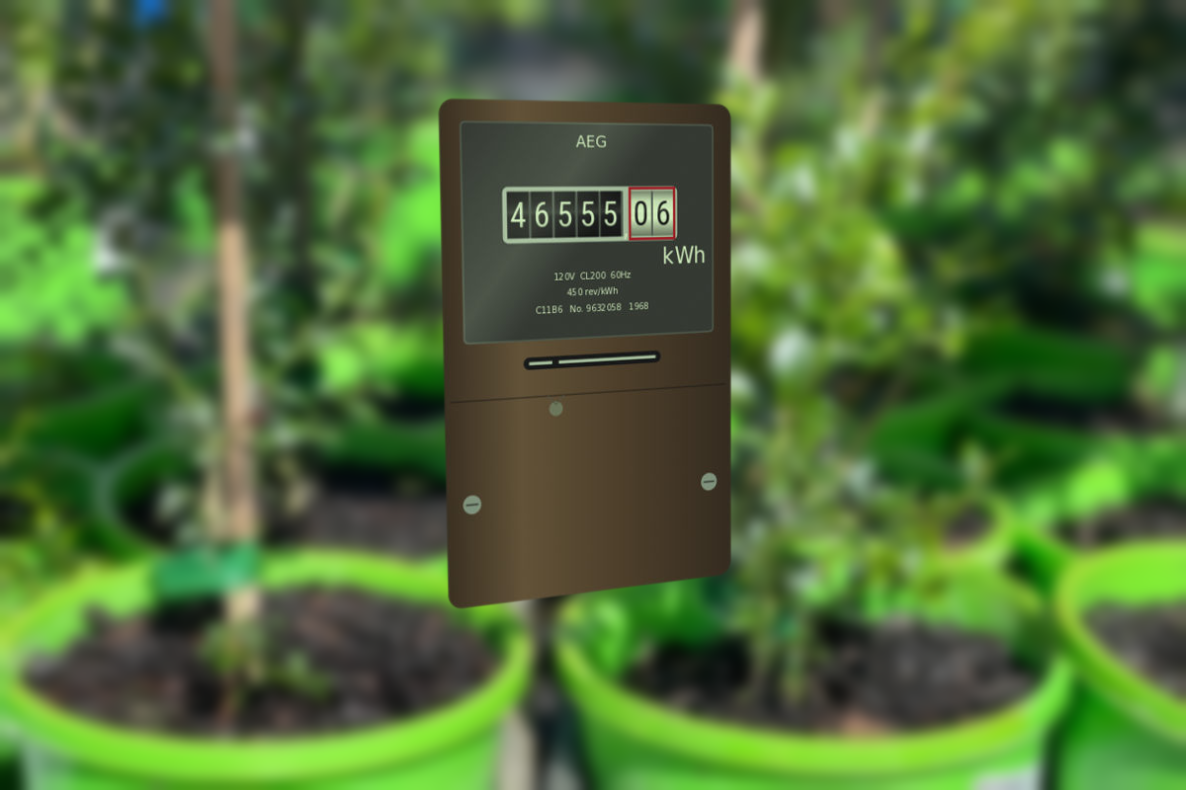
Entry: 46555.06,kWh
